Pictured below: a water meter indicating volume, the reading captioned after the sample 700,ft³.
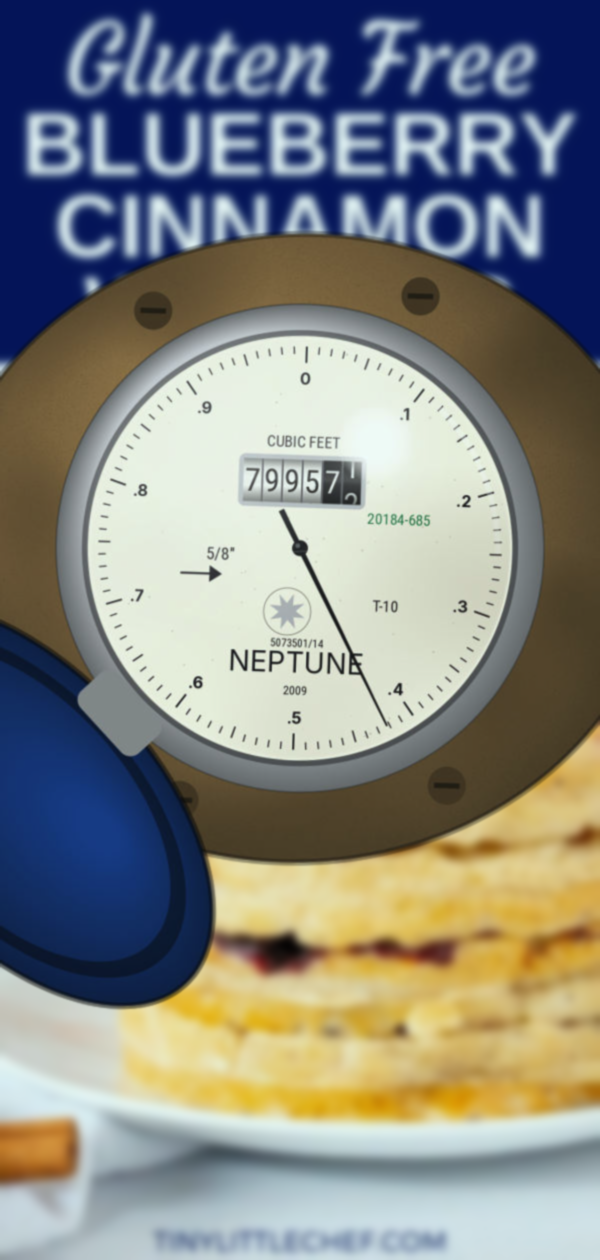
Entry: 799571.42,ft³
